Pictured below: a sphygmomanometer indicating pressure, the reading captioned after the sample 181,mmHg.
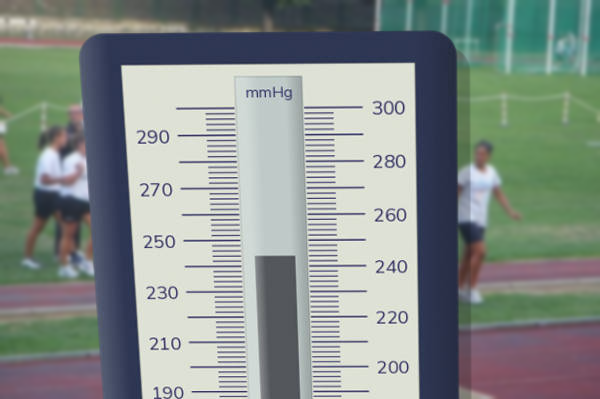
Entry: 244,mmHg
